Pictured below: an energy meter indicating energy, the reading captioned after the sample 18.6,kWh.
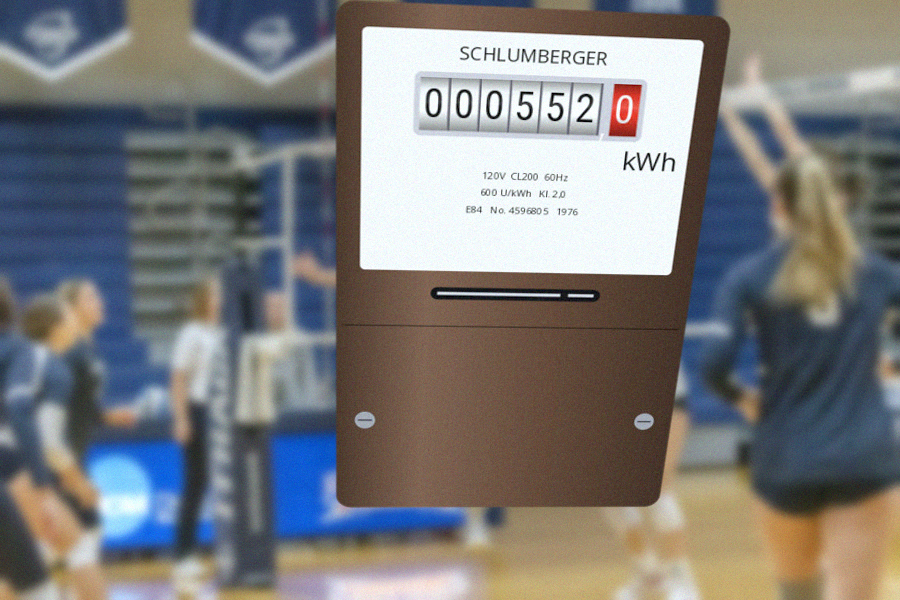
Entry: 552.0,kWh
